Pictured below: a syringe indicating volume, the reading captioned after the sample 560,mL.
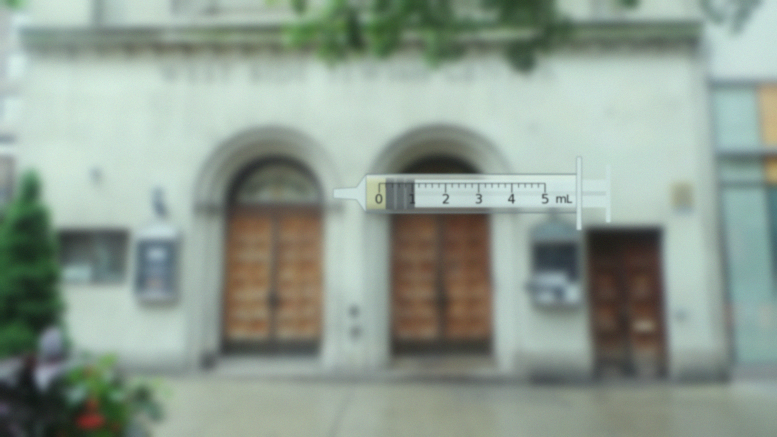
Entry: 0.2,mL
